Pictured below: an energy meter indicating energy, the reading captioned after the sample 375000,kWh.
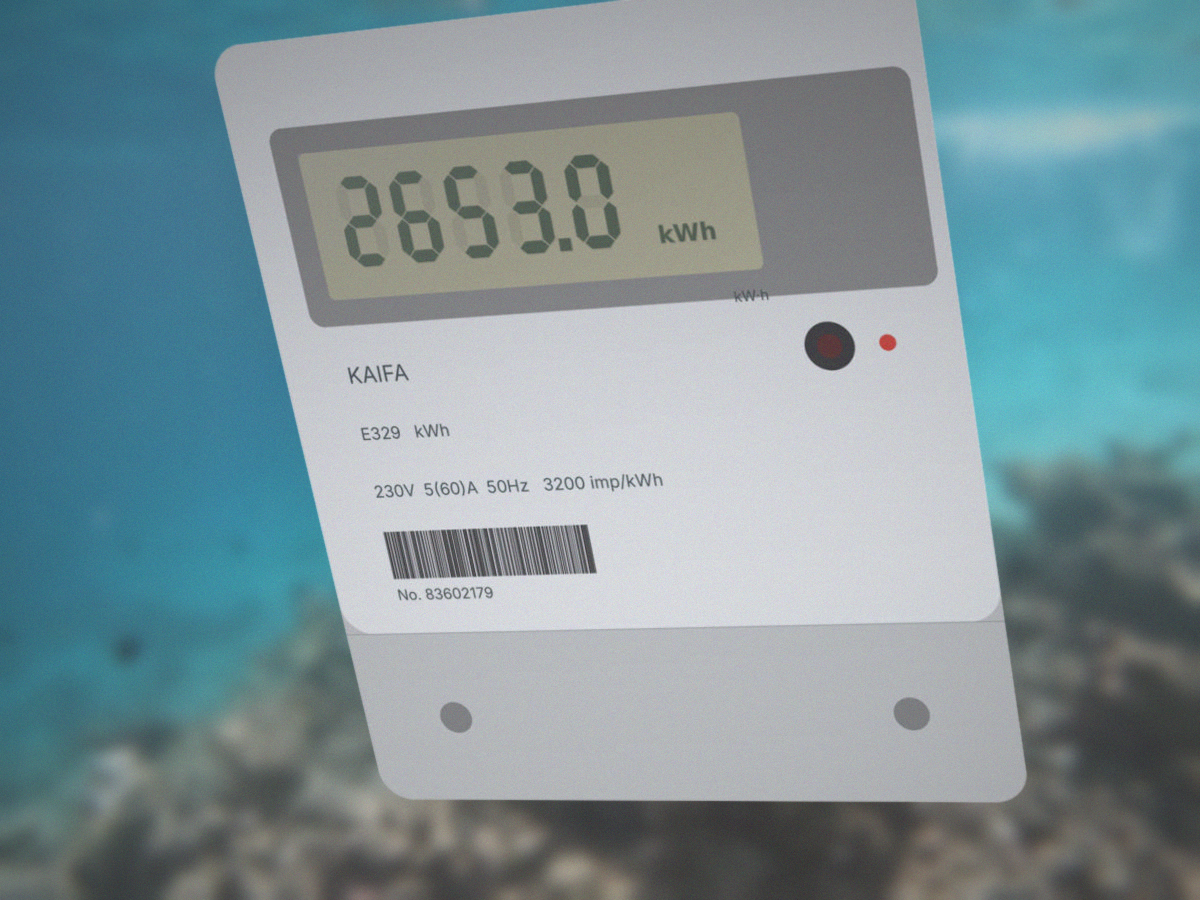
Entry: 2653.0,kWh
